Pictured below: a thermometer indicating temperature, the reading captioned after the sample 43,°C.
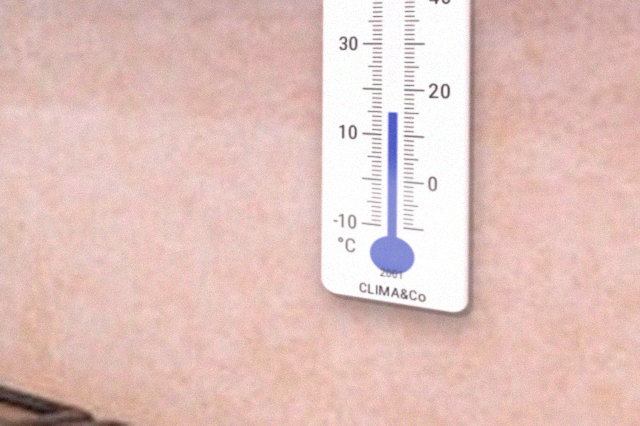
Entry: 15,°C
